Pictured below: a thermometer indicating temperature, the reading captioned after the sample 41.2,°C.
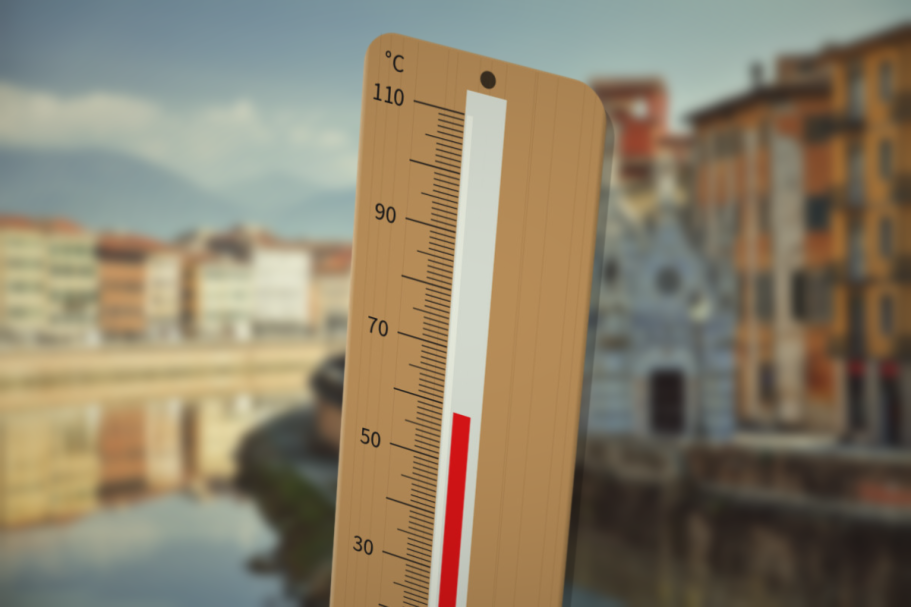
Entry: 59,°C
